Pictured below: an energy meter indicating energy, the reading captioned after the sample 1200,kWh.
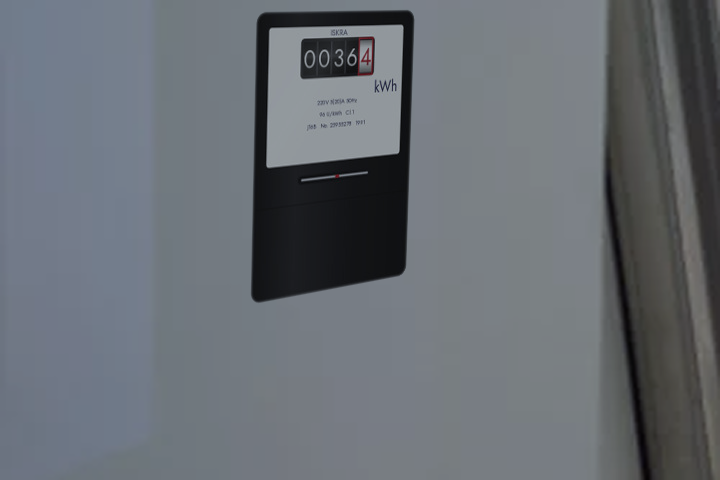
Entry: 36.4,kWh
